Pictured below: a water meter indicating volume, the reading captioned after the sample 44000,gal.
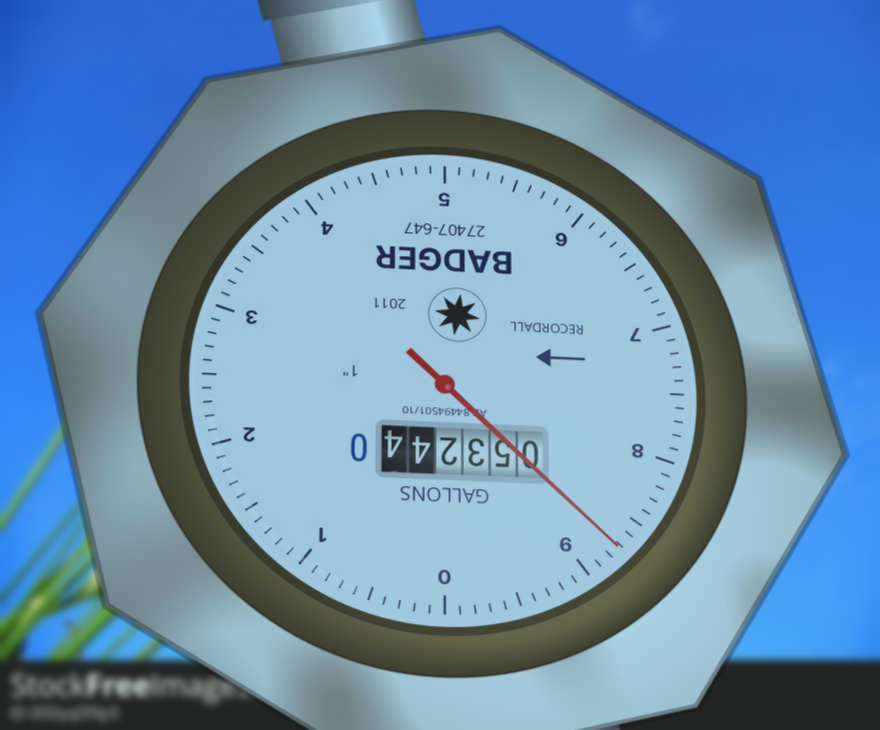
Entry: 532438.7,gal
